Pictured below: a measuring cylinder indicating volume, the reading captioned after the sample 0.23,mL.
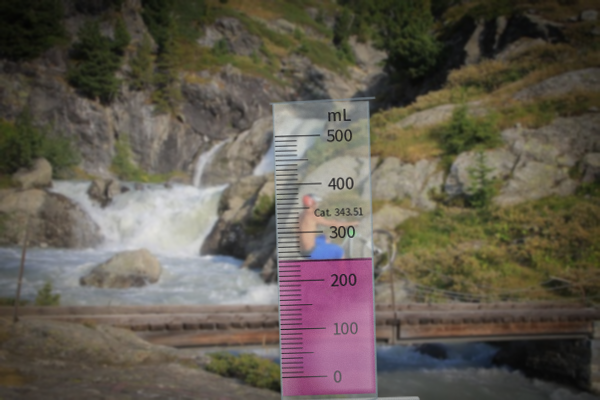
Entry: 240,mL
